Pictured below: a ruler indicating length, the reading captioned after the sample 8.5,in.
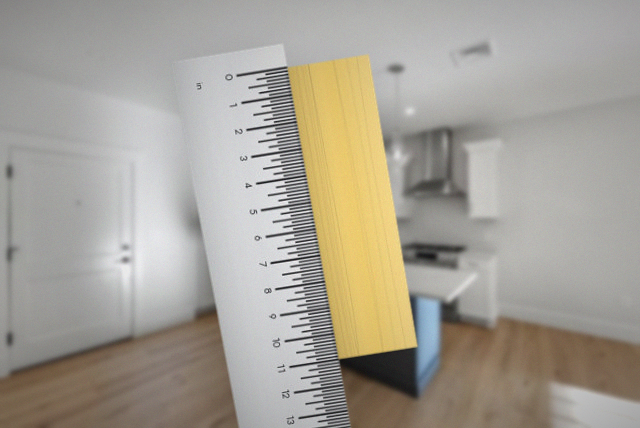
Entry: 11,in
